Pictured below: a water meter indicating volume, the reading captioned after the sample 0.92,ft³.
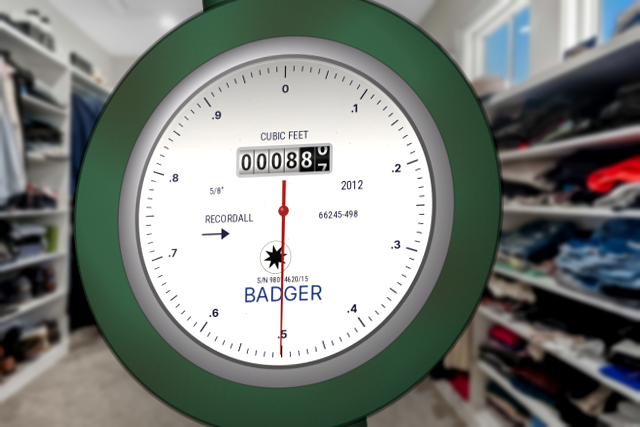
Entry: 886.50,ft³
